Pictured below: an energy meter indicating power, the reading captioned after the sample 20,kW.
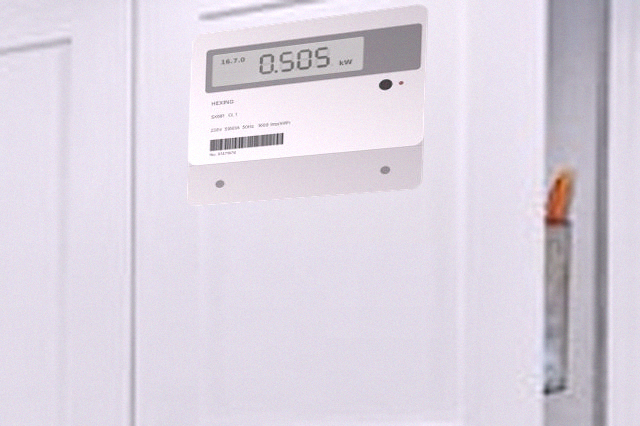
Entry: 0.505,kW
